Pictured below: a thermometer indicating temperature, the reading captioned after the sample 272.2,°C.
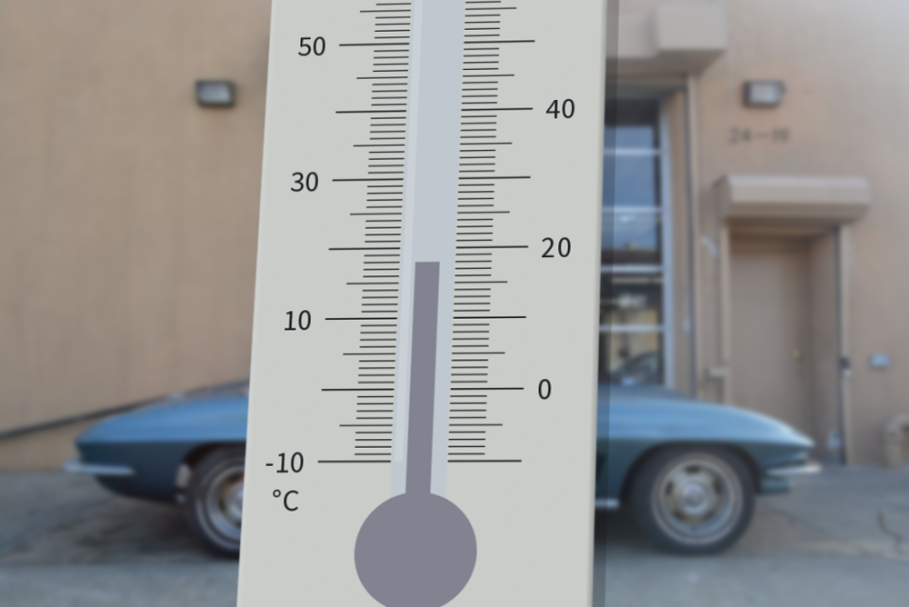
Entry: 18,°C
